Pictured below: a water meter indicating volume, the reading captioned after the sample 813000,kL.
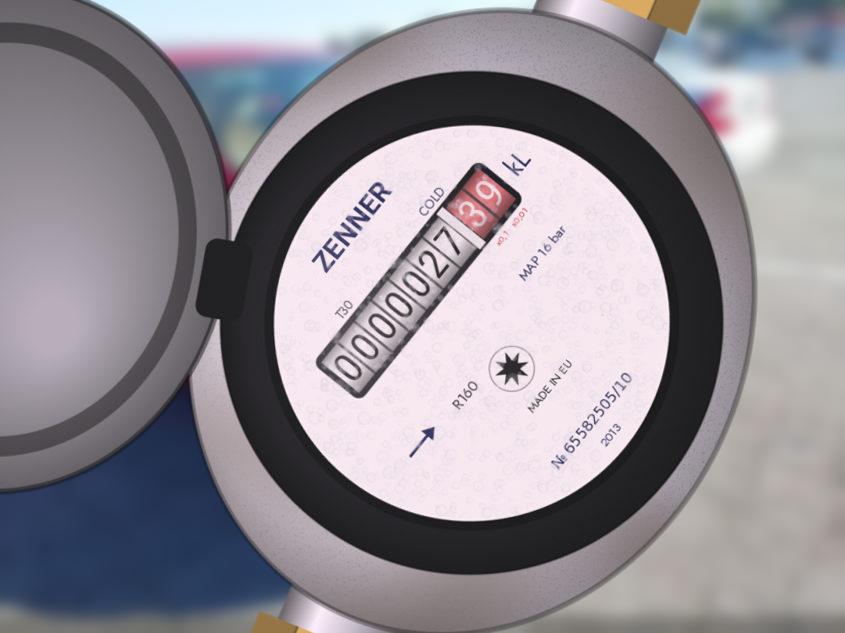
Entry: 27.39,kL
